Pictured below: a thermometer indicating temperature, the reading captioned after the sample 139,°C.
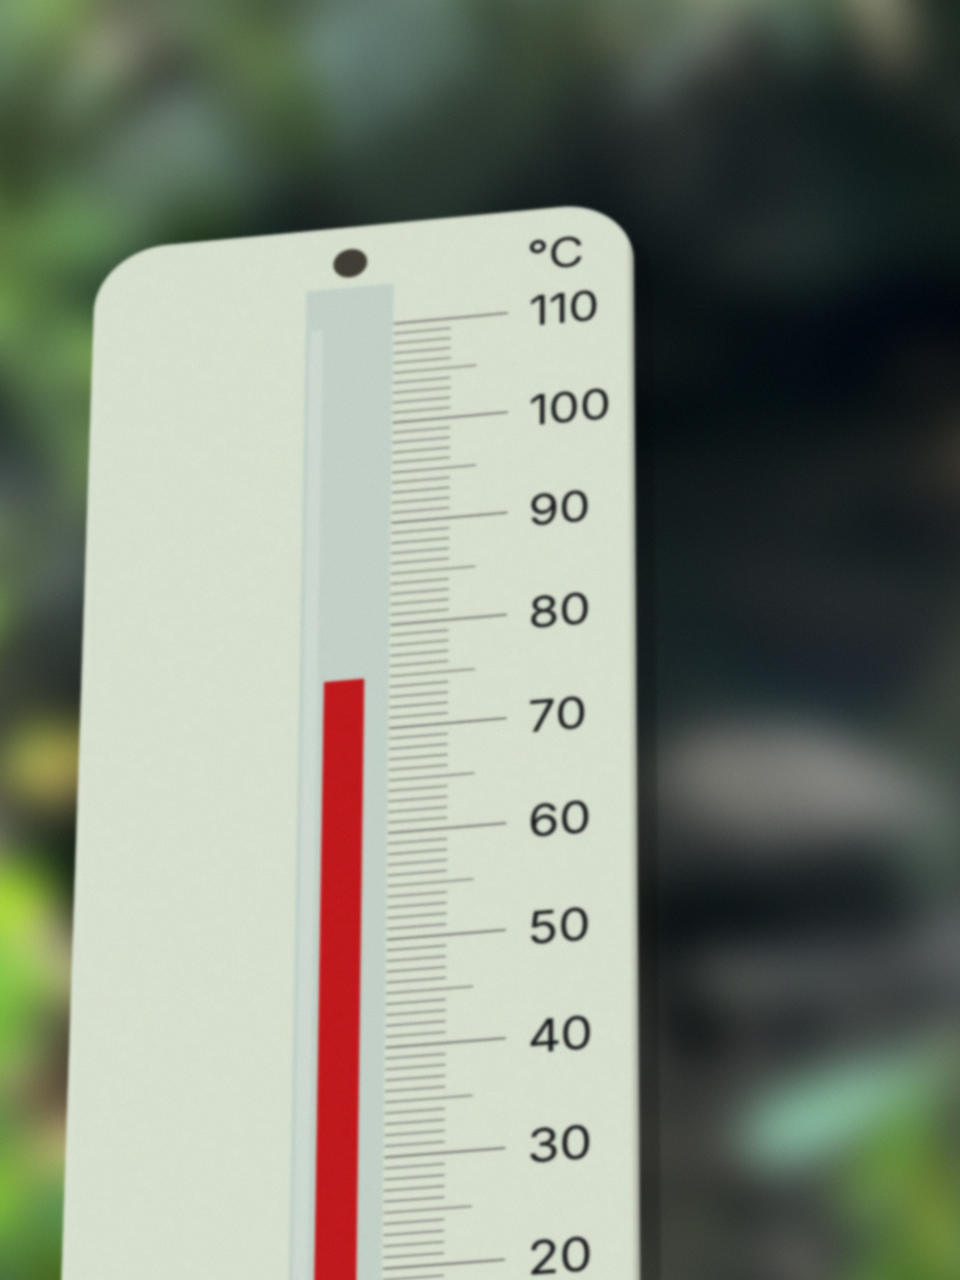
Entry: 75,°C
